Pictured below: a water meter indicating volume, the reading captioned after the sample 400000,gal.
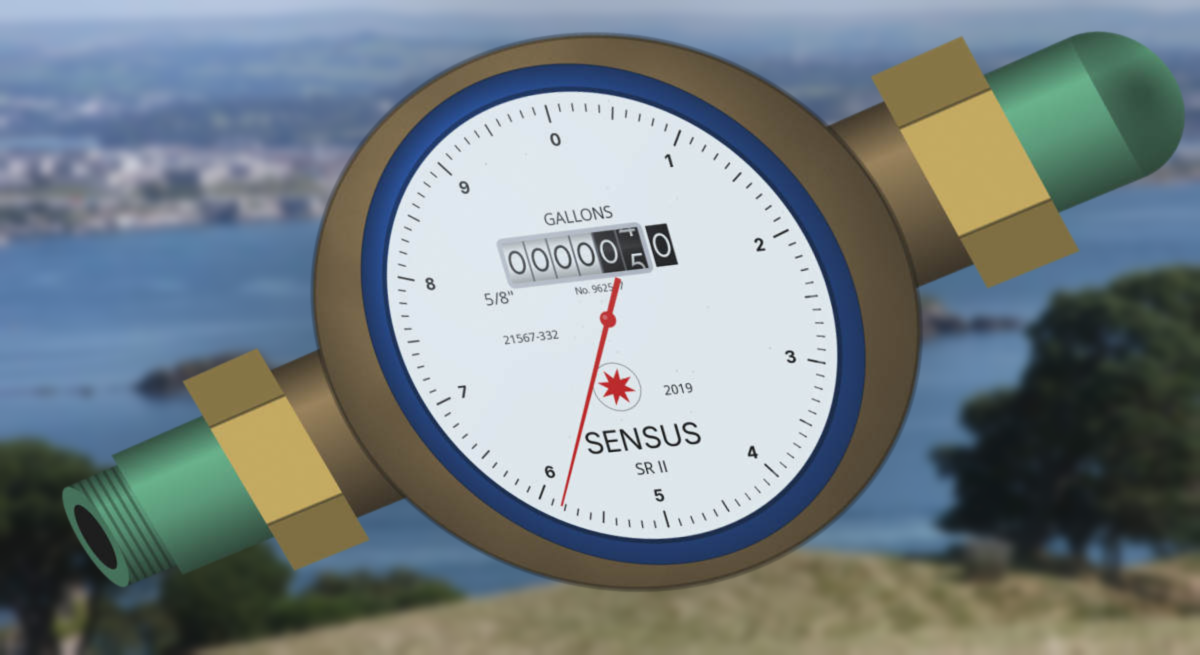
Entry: 45.8,gal
